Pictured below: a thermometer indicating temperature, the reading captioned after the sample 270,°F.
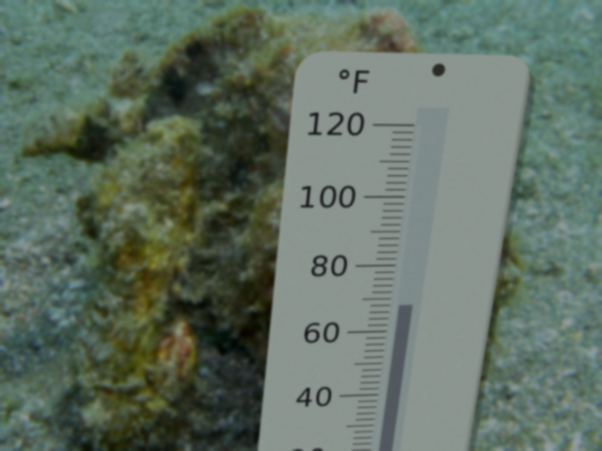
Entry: 68,°F
